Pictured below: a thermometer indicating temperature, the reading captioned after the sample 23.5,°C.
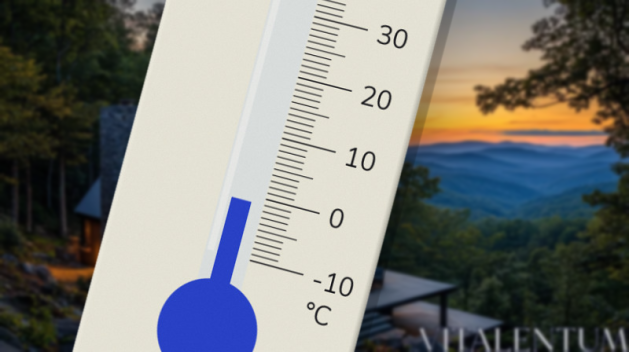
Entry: -1,°C
